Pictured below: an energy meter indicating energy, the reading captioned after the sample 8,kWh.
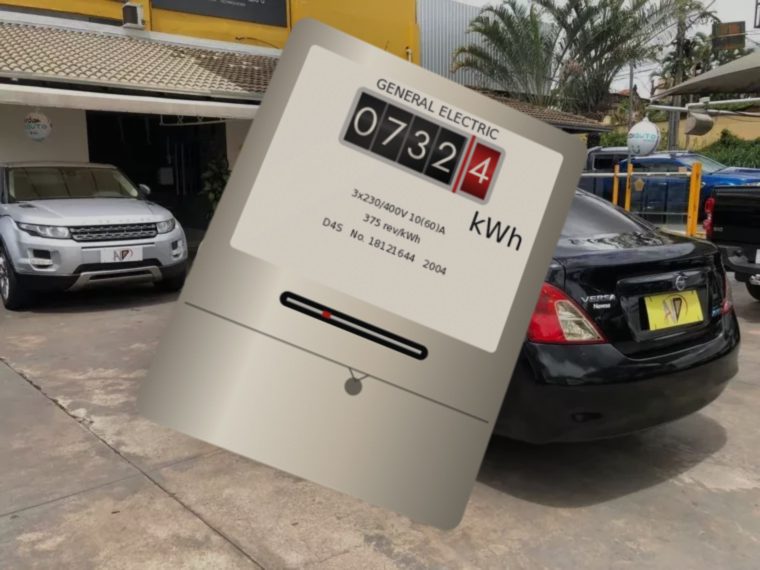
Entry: 732.4,kWh
